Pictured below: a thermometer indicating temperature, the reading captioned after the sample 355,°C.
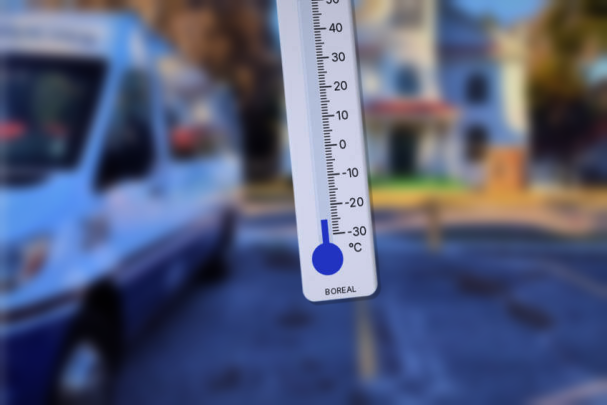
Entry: -25,°C
